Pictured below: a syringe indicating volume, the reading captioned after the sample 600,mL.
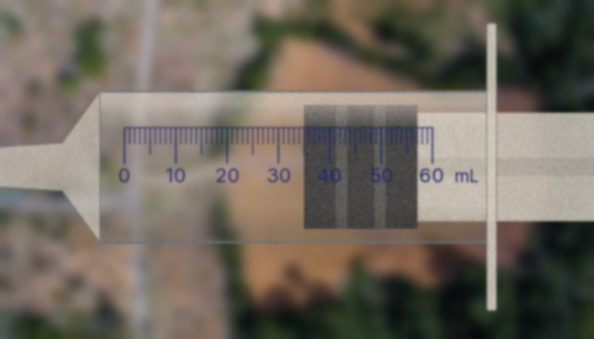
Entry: 35,mL
